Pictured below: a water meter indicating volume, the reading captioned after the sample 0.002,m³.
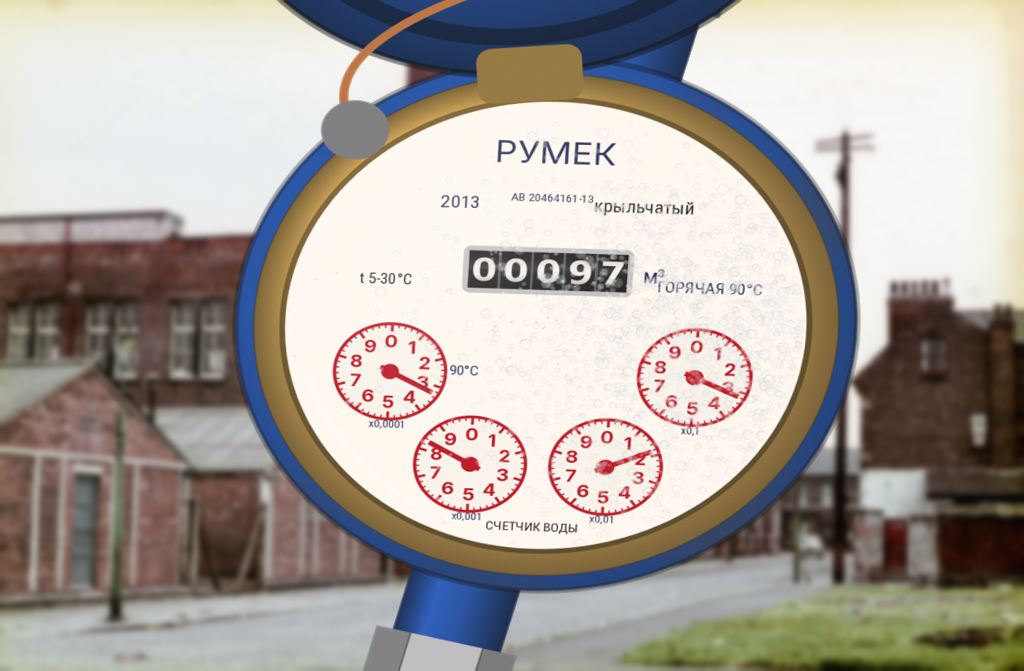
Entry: 97.3183,m³
